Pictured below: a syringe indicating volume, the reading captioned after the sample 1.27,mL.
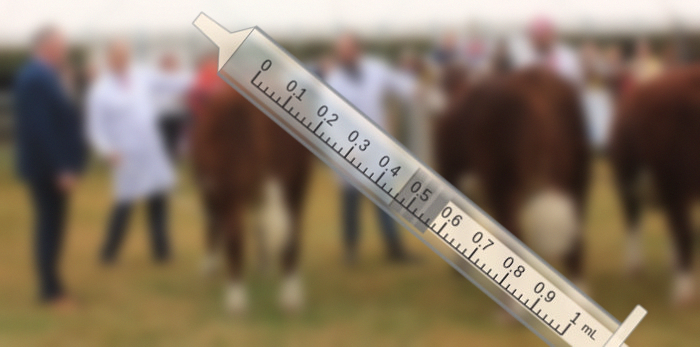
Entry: 0.46,mL
